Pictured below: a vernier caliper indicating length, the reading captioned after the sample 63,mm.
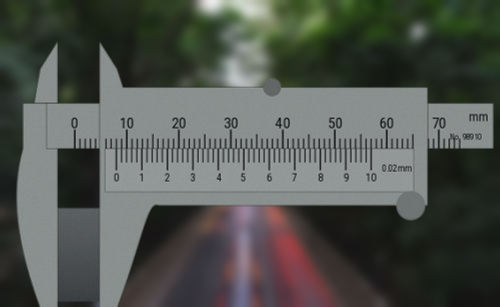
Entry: 8.0,mm
